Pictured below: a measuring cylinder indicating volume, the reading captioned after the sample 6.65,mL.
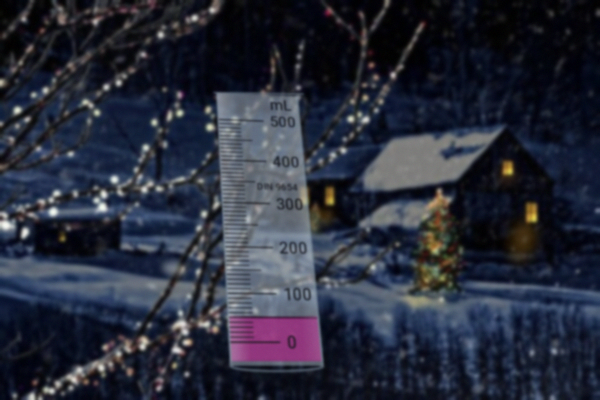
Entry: 50,mL
